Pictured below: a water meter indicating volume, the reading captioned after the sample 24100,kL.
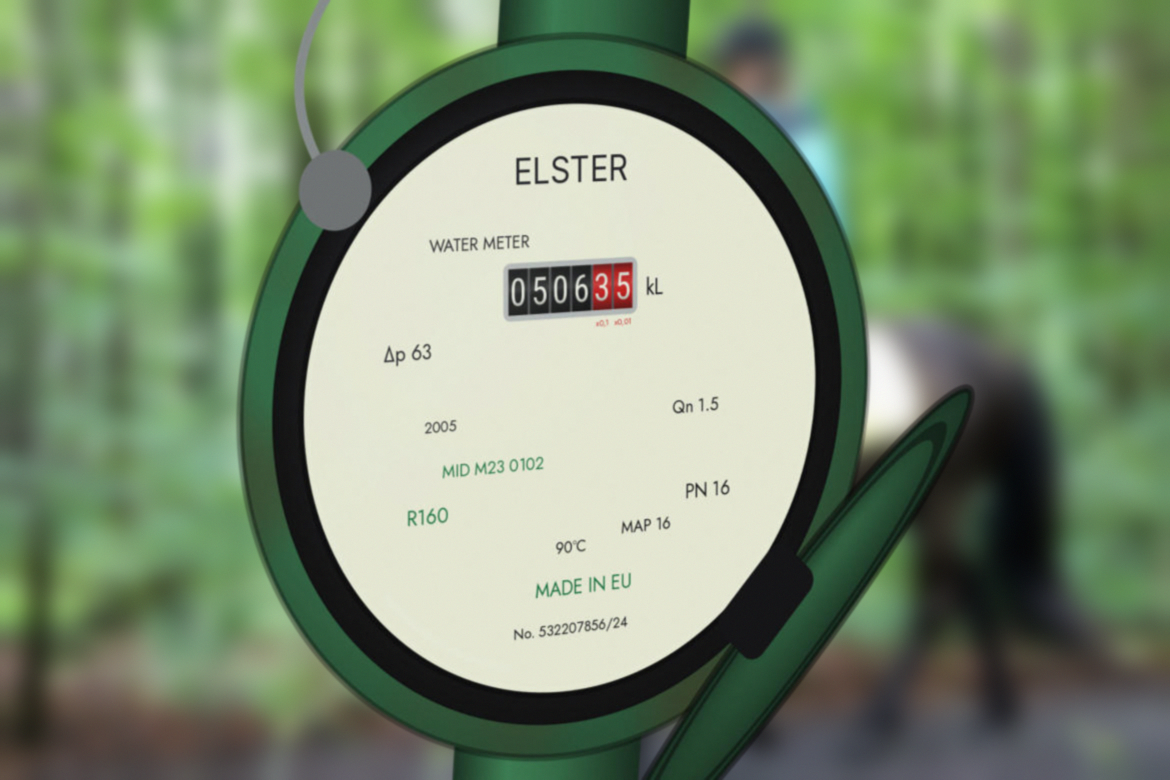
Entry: 506.35,kL
